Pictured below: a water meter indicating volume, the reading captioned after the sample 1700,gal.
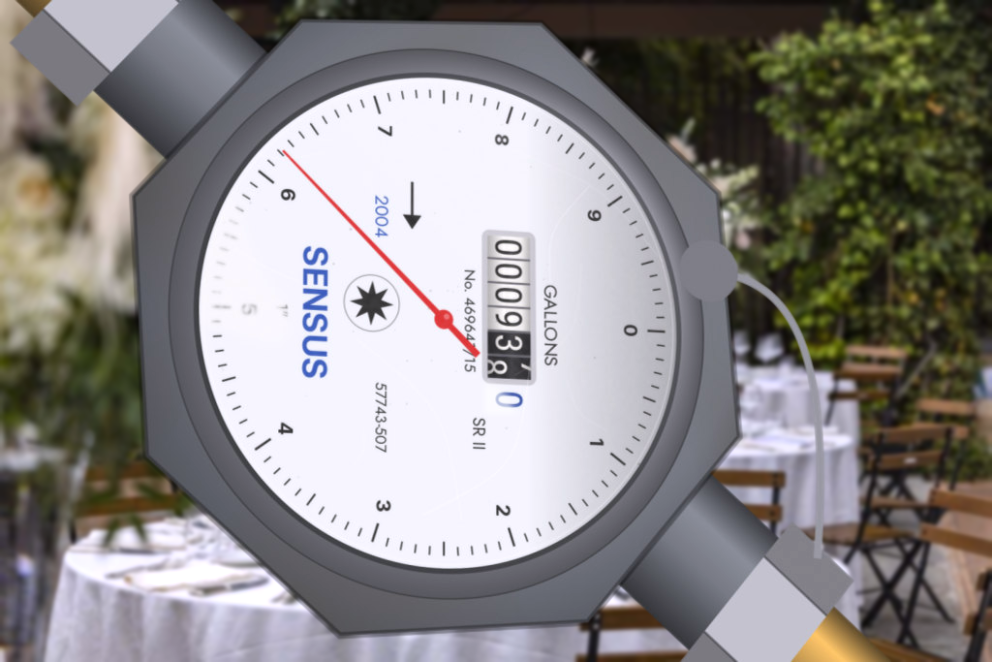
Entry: 9376.2,gal
